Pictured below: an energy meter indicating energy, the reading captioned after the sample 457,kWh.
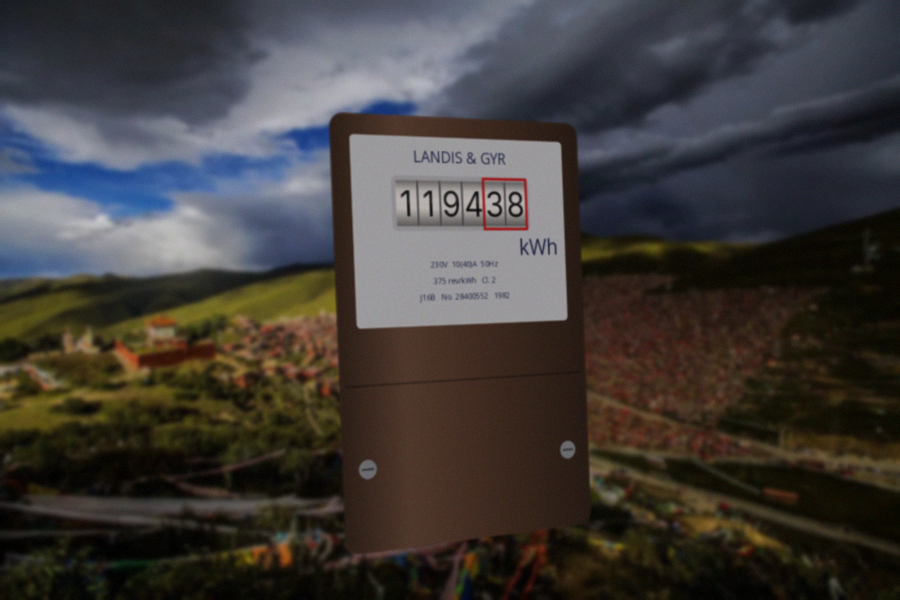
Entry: 1194.38,kWh
